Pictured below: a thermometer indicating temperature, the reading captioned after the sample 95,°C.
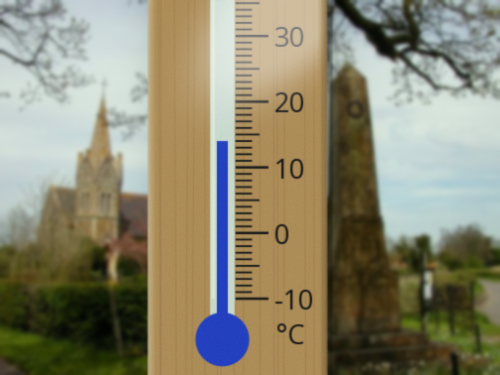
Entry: 14,°C
